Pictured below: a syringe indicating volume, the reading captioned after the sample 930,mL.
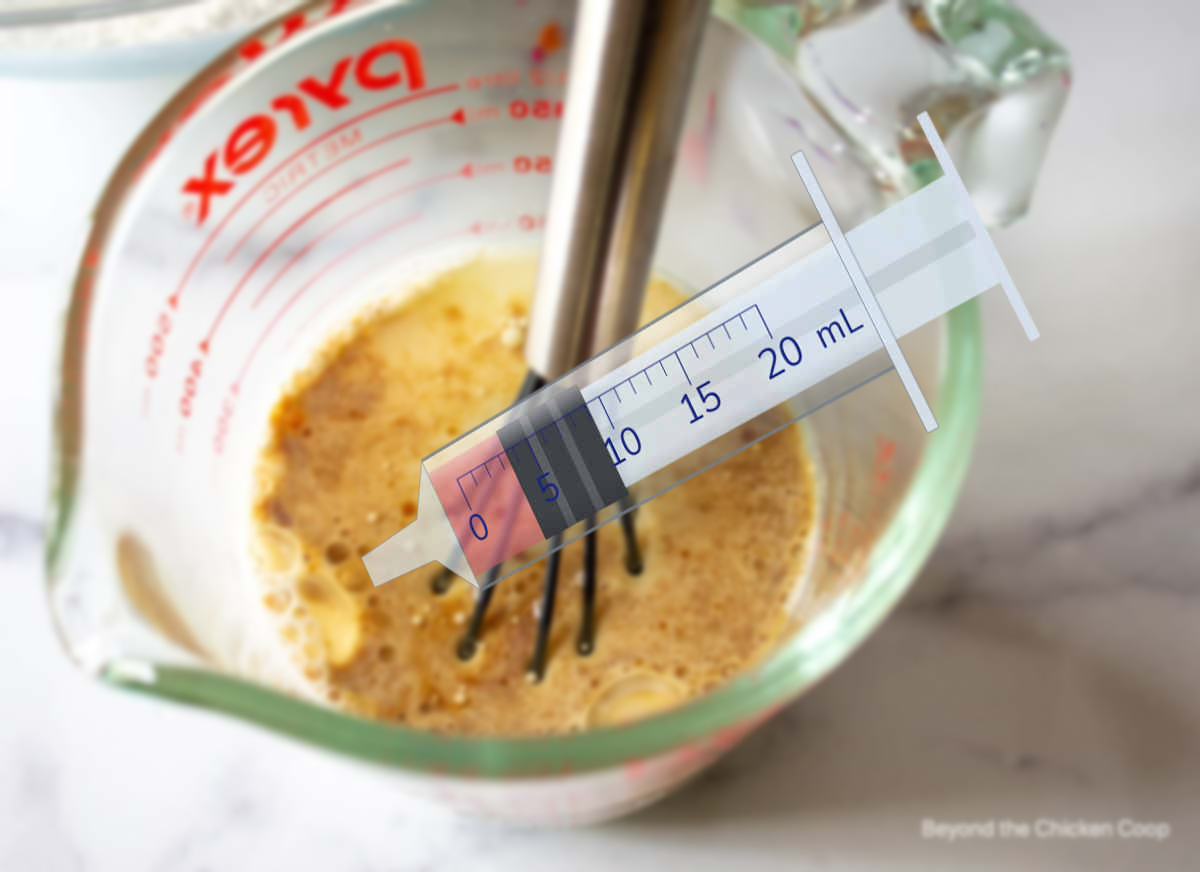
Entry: 3.5,mL
